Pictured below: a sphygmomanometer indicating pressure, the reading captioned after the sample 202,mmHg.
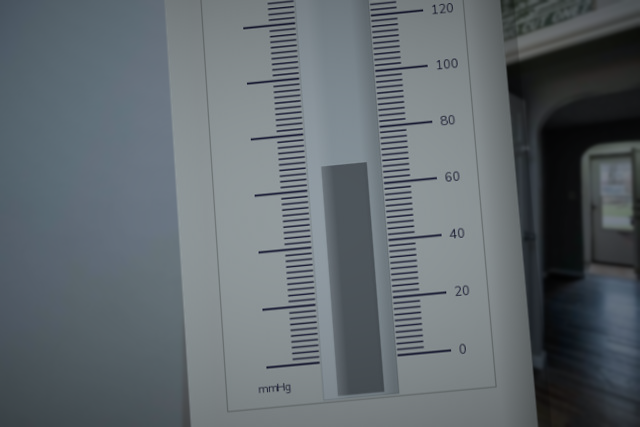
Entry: 68,mmHg
